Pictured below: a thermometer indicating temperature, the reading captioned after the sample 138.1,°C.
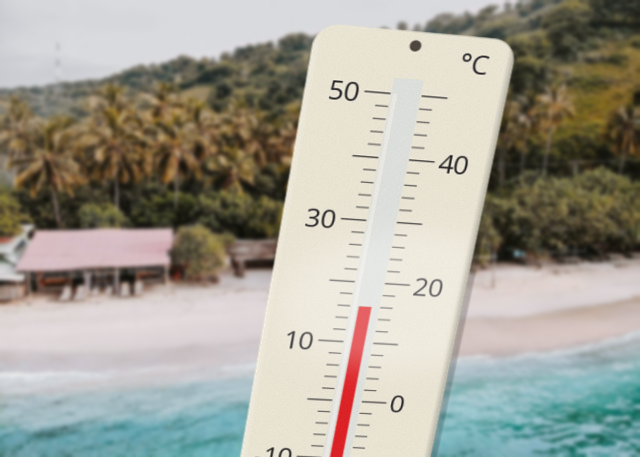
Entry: 16,°C
